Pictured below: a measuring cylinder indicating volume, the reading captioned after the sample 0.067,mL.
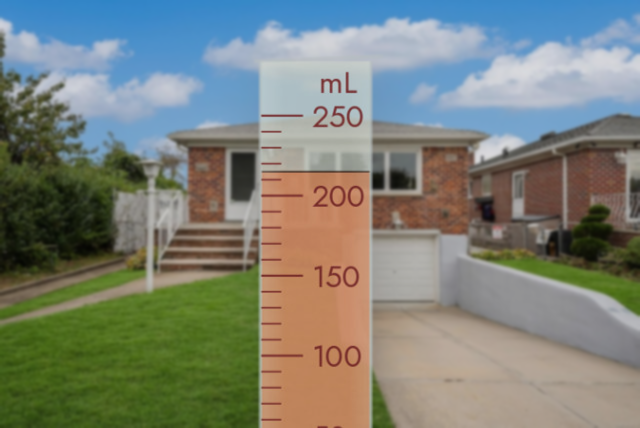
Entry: 215,mL
